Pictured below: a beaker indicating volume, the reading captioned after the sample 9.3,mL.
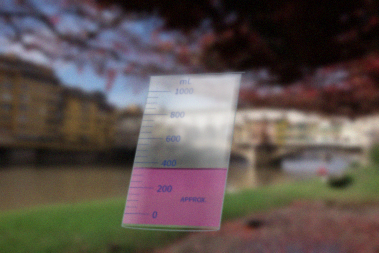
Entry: 350,mL
